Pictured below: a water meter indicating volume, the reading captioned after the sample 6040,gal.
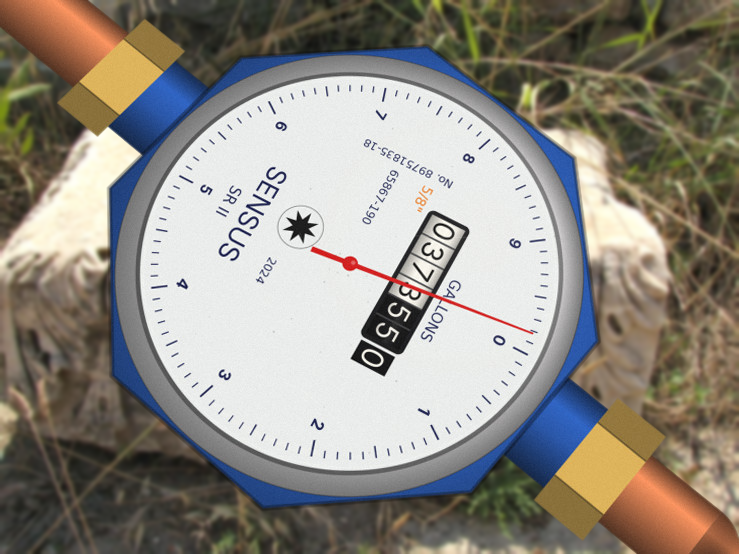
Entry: 373549.8,gal
